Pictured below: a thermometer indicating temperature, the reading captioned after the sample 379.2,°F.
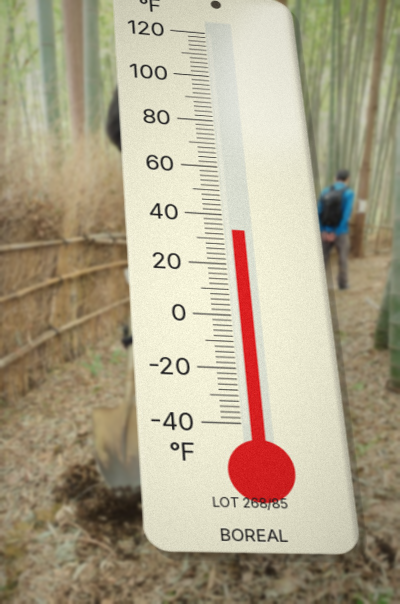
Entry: 34,°F
